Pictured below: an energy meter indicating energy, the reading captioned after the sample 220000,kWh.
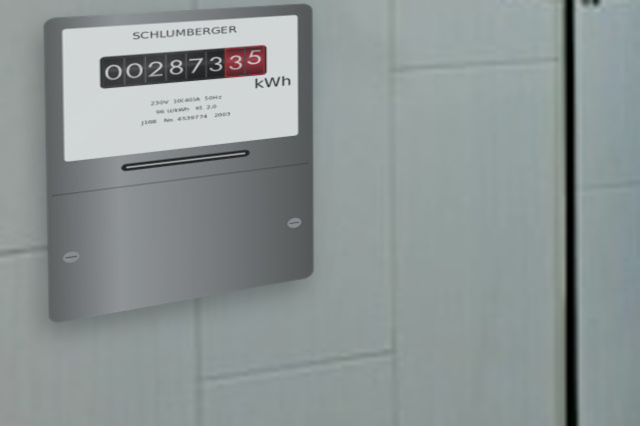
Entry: 2873.35,kWh
